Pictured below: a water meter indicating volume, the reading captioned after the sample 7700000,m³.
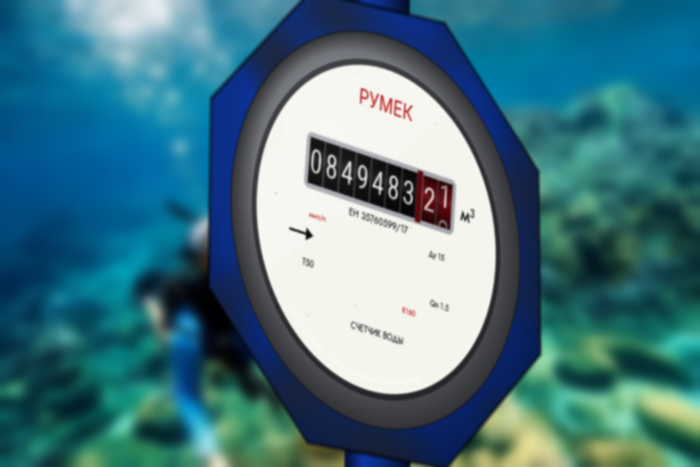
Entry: 849483.21,m³
